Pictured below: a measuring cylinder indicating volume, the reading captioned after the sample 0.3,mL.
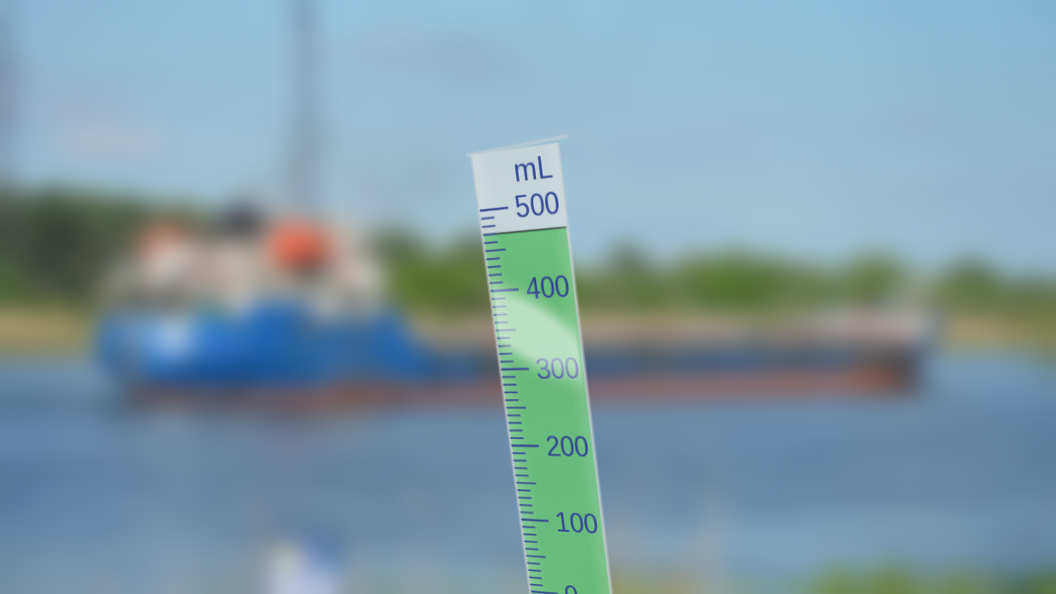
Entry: 470,mL
